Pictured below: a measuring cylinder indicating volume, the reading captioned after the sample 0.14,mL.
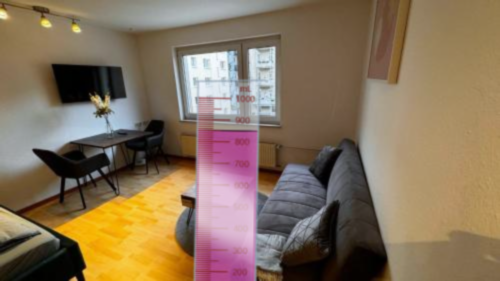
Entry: 850,mL
